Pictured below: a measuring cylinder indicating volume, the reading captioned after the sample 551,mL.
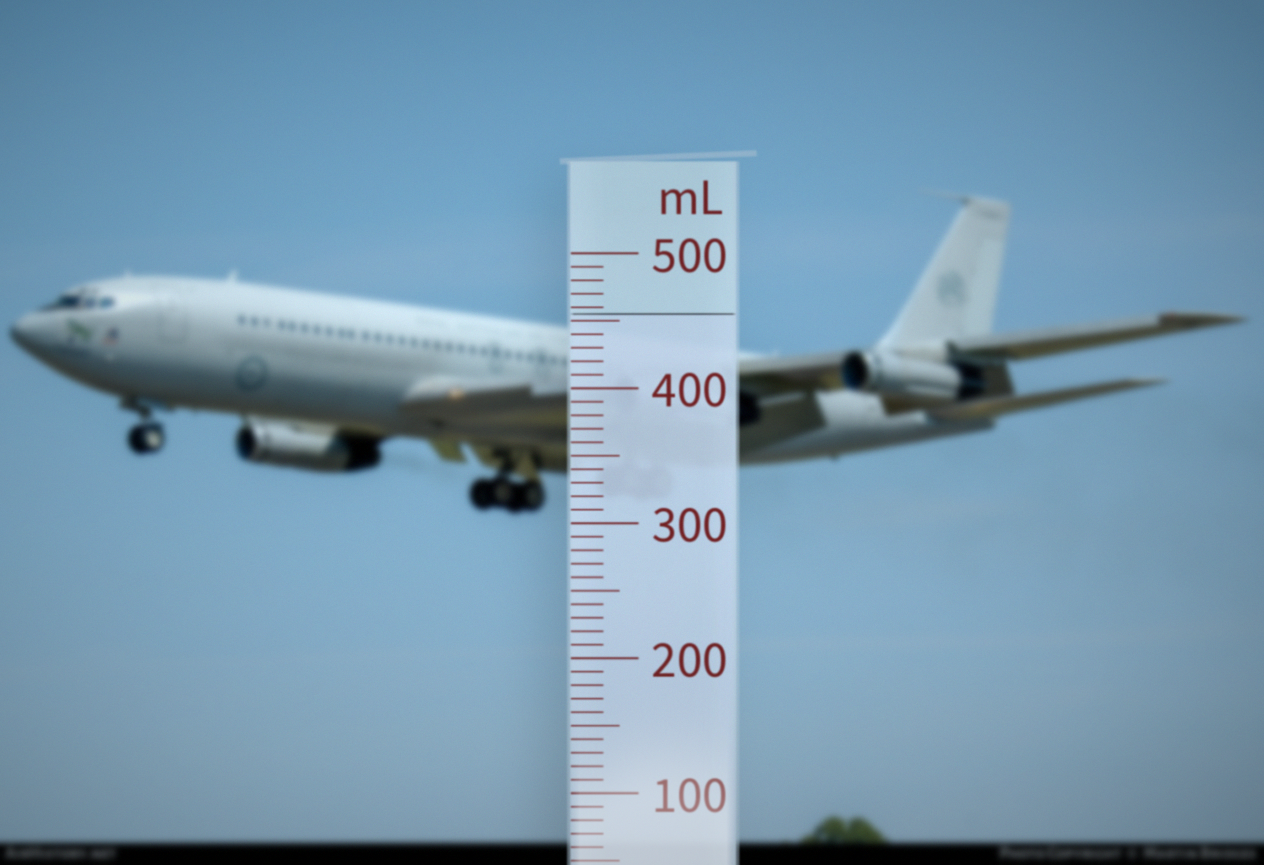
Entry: 455,mL
